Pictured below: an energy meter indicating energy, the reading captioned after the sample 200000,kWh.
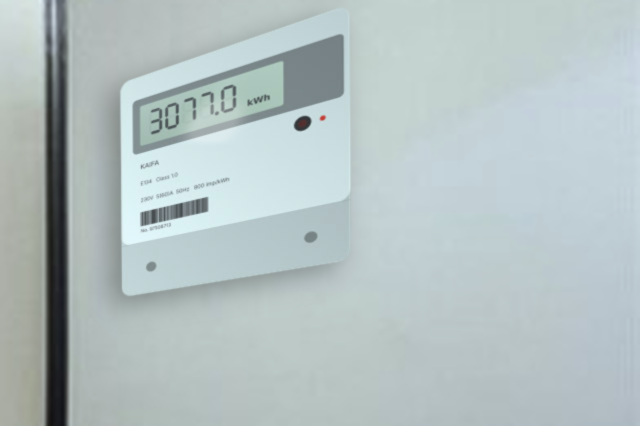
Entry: 3077.0,kWh
